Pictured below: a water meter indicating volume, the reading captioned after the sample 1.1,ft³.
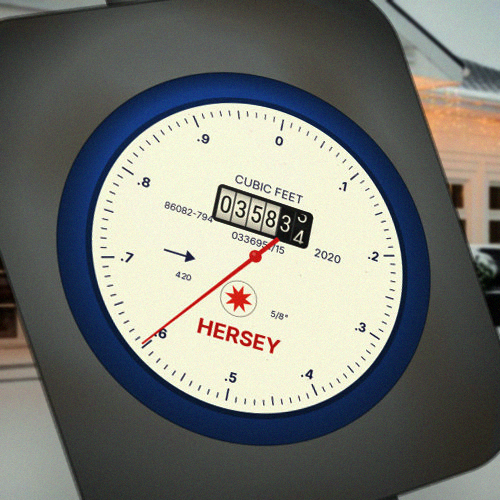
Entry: 35833.60,ft³
